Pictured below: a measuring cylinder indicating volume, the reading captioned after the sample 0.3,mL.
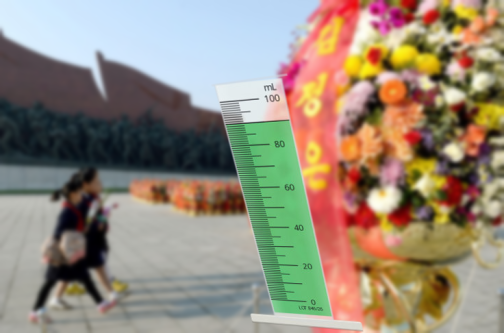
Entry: 90,mL
